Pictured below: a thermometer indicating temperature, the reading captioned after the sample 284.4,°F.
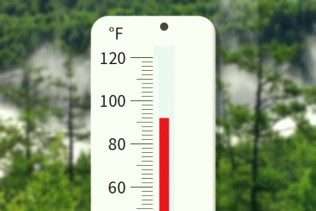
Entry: 92,°F
